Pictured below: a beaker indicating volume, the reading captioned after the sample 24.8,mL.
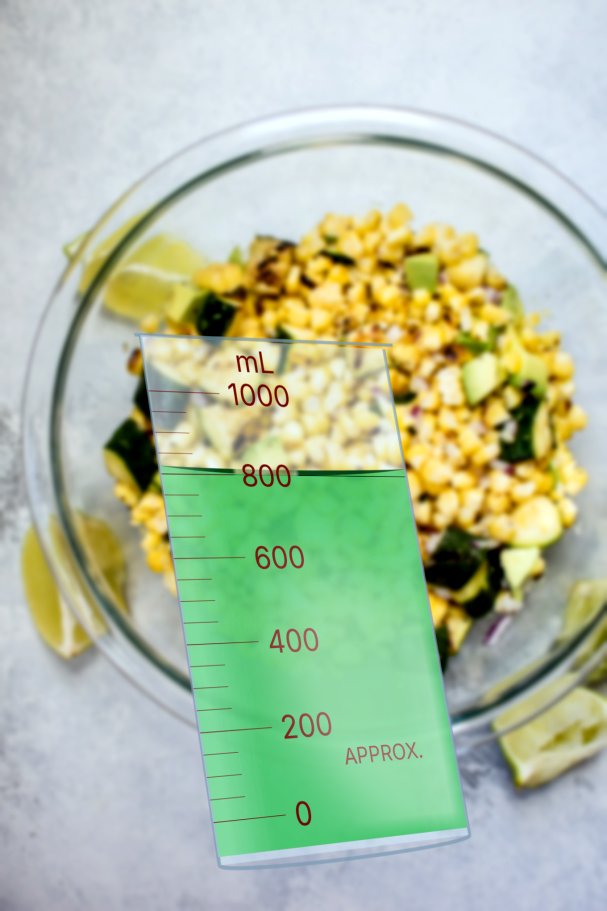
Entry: 800,mL
